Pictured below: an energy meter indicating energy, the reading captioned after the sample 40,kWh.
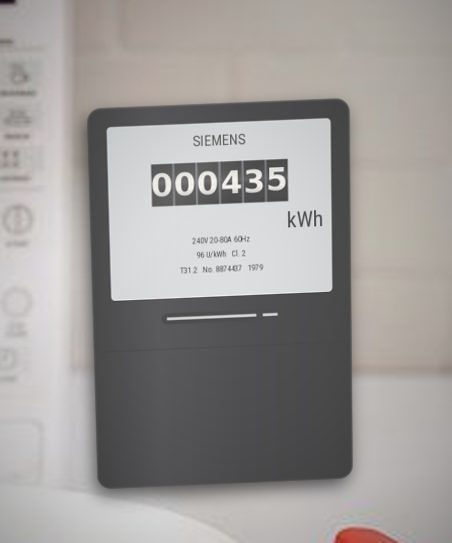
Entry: 435,kWh
